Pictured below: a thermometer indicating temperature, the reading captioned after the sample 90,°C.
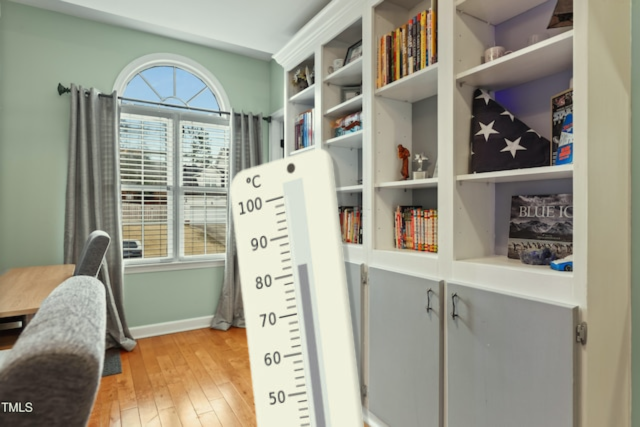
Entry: 82,°C
